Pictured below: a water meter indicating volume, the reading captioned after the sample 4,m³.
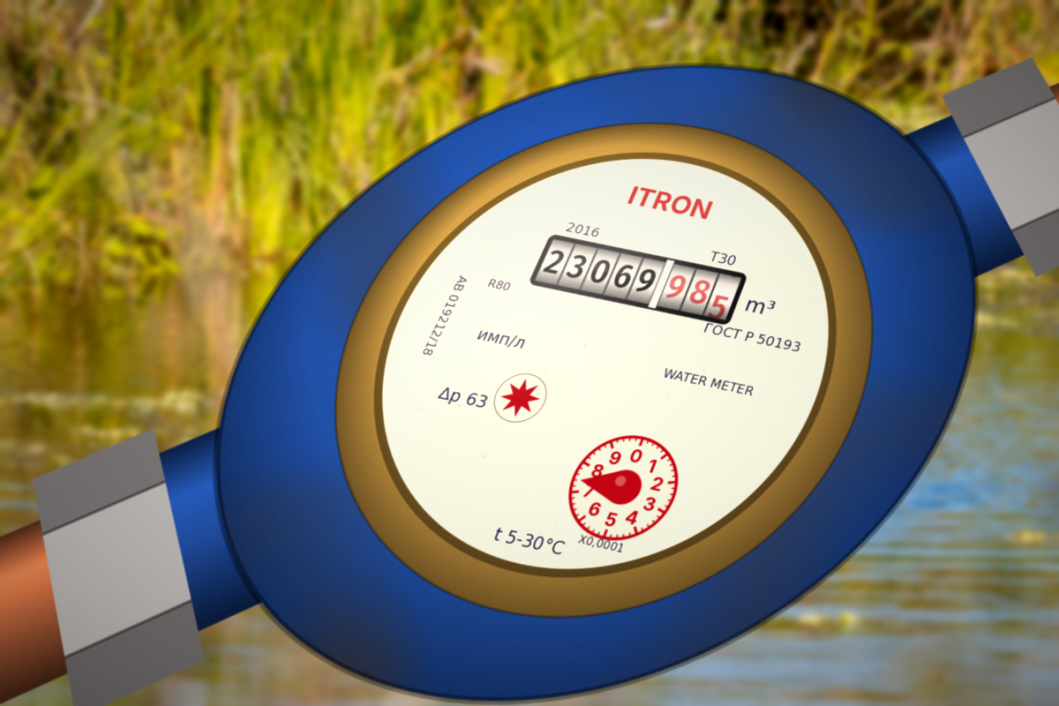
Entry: 23069.9847,m³
